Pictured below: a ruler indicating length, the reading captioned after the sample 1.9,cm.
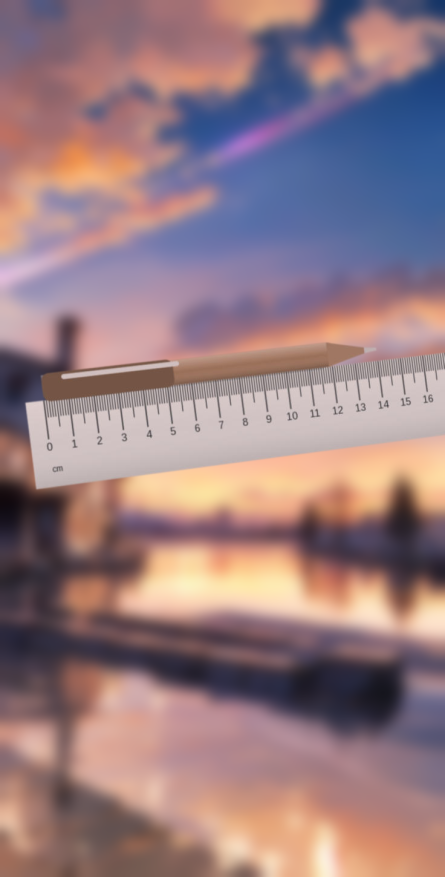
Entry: 14,cm
